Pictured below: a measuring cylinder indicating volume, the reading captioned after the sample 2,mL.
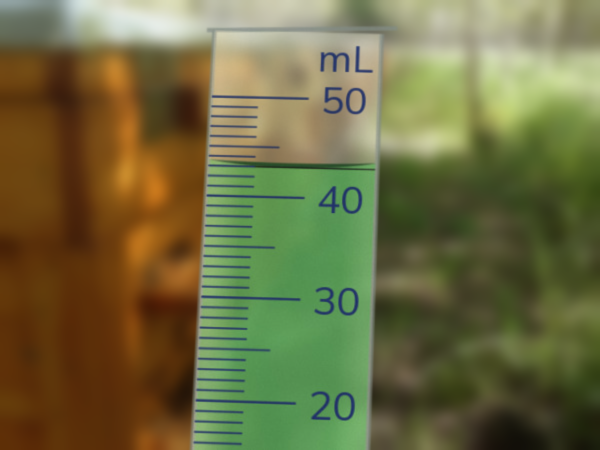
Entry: 43,mL
